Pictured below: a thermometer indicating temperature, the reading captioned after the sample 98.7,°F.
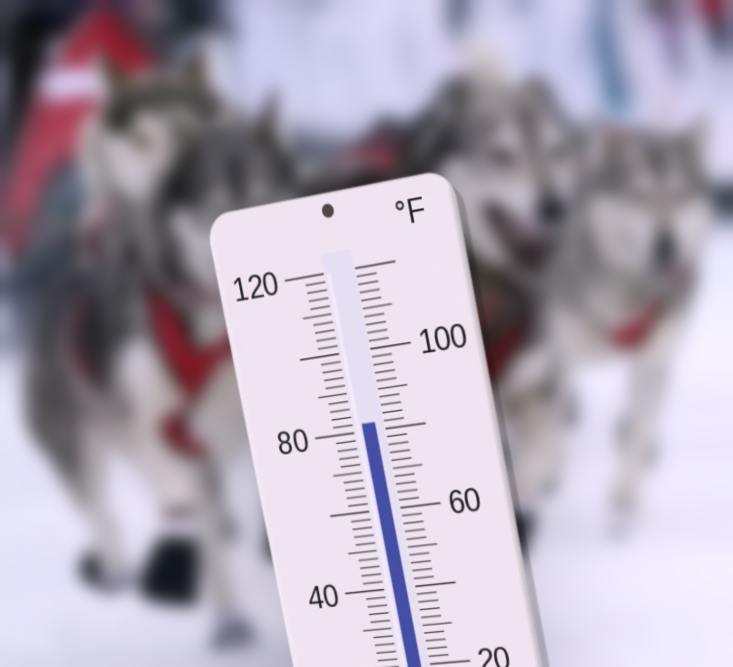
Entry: 82,°F
